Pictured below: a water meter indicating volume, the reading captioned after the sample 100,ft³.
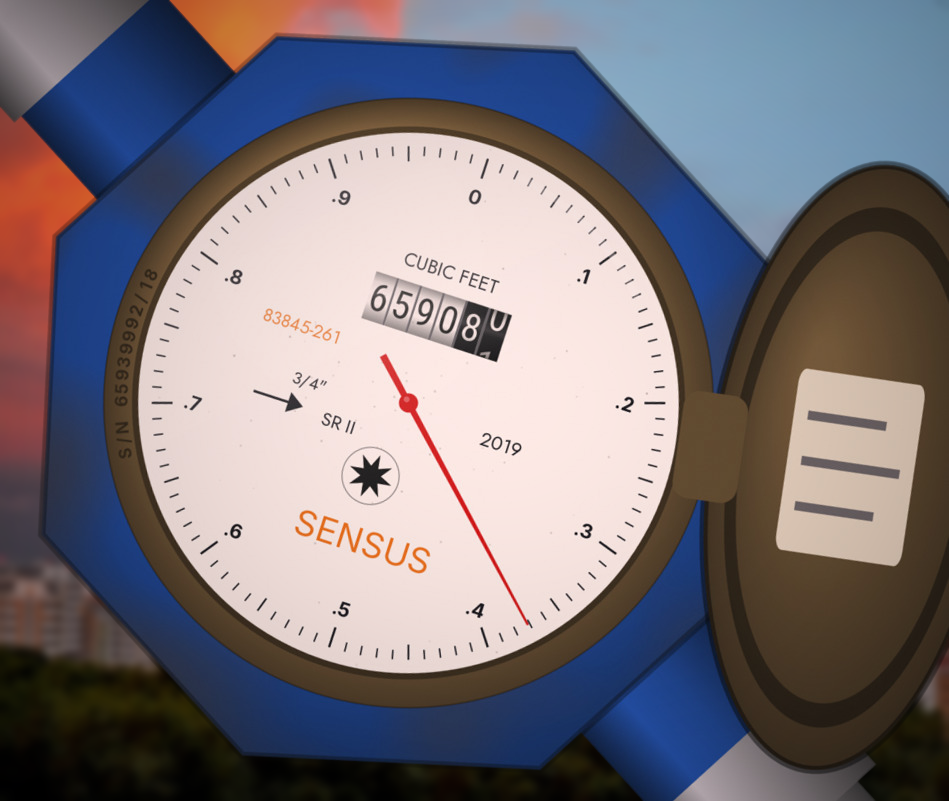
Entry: 659080.37,ft³
